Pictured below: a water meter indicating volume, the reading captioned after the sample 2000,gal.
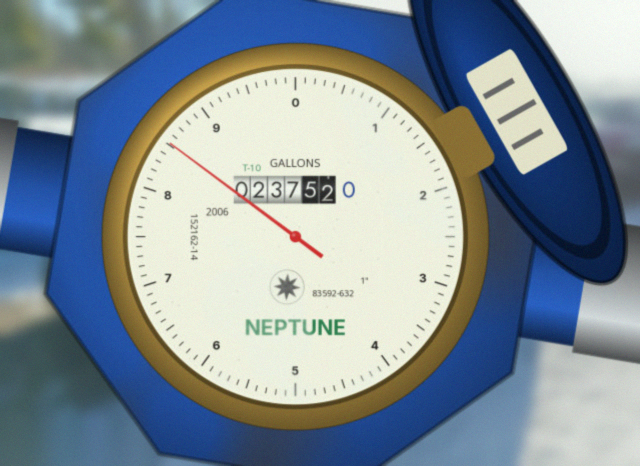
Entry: 237518.5,gal
